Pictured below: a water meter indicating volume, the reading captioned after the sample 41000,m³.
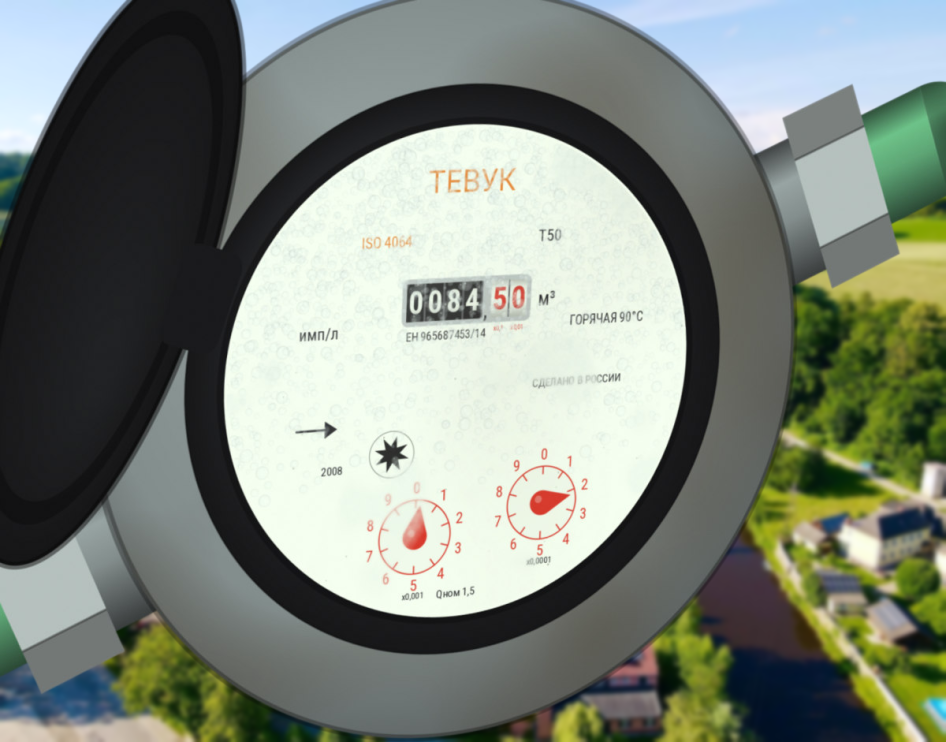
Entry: 84.5002,m³
